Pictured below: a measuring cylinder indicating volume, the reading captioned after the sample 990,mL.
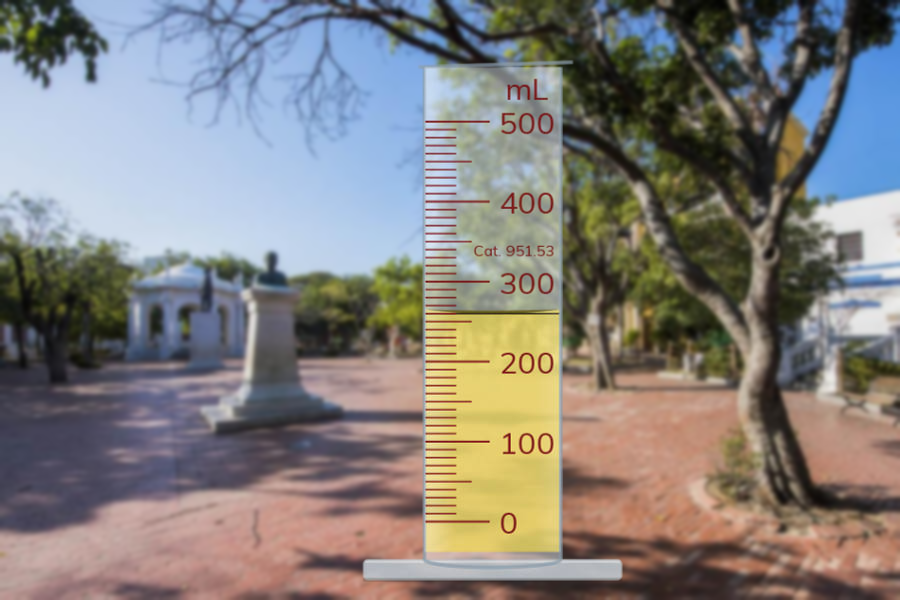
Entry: 260,mL
